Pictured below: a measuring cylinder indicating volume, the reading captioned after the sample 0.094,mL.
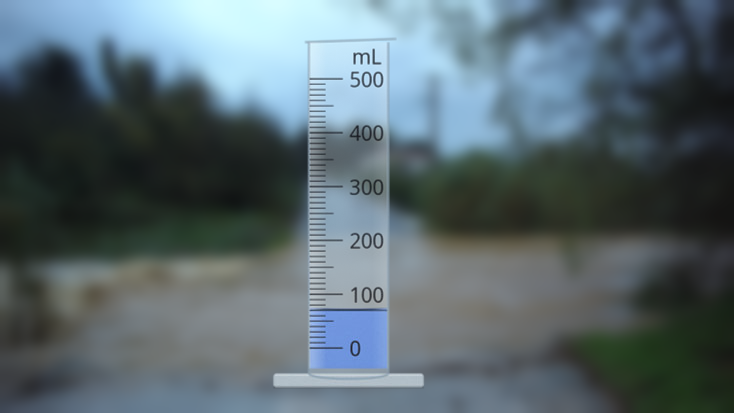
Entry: 70,mL
